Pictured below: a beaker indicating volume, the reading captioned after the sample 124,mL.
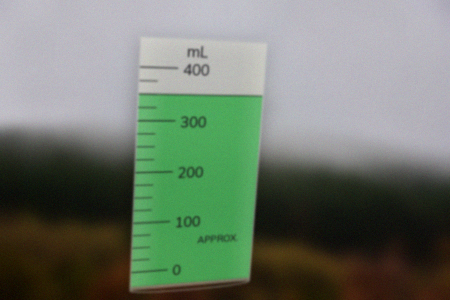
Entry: 350,mL
